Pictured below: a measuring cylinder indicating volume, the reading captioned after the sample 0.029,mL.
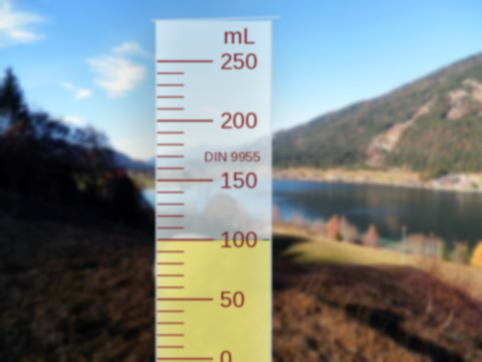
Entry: 100,mL
